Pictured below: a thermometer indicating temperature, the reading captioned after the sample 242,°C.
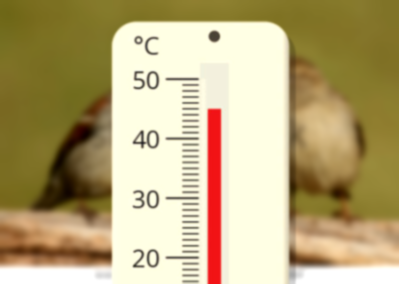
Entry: 45,°C
